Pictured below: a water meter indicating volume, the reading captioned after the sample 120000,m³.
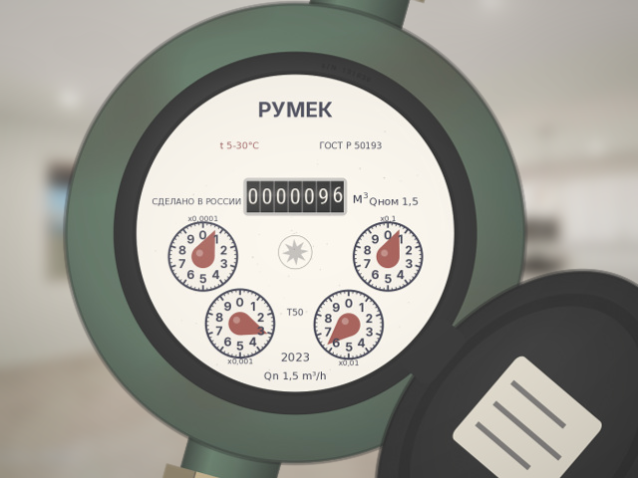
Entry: 96.0630,m³
